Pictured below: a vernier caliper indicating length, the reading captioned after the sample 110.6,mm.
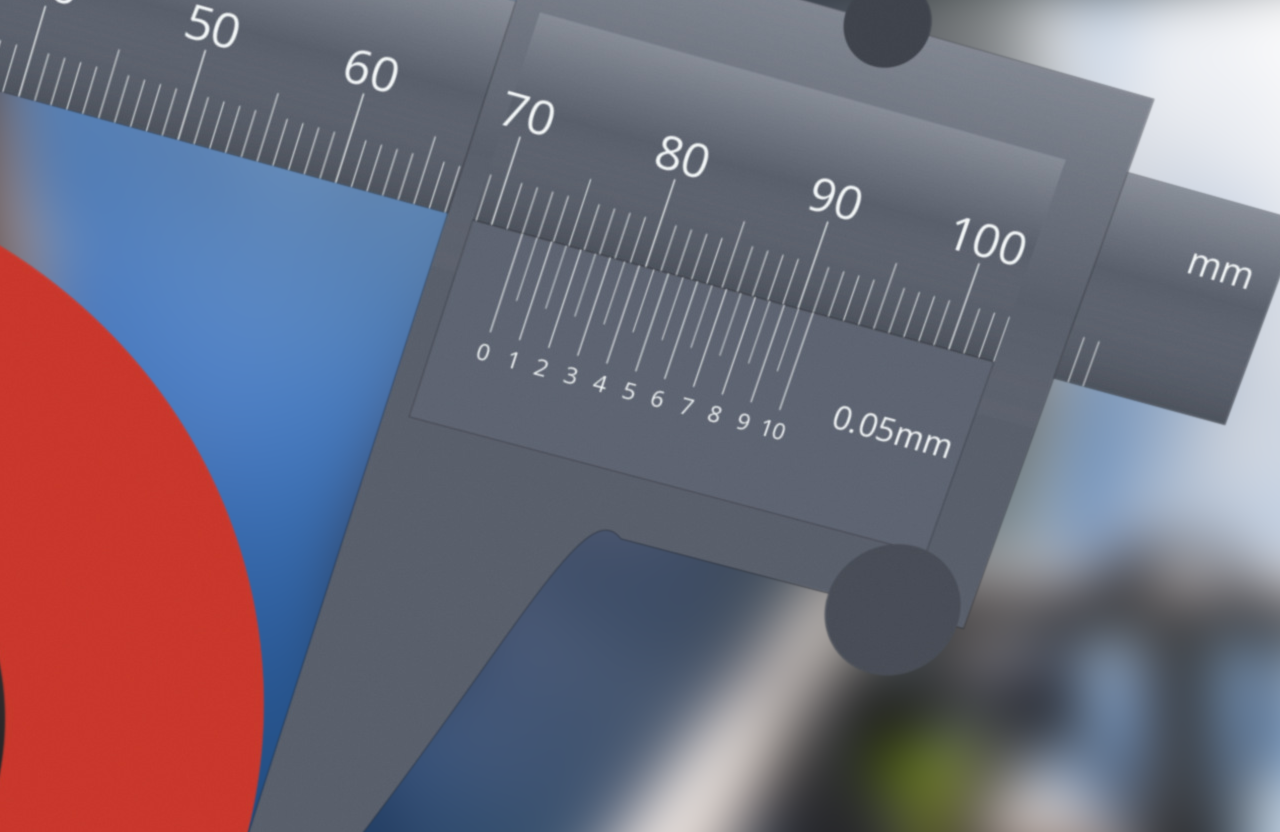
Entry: 72.0,mm
